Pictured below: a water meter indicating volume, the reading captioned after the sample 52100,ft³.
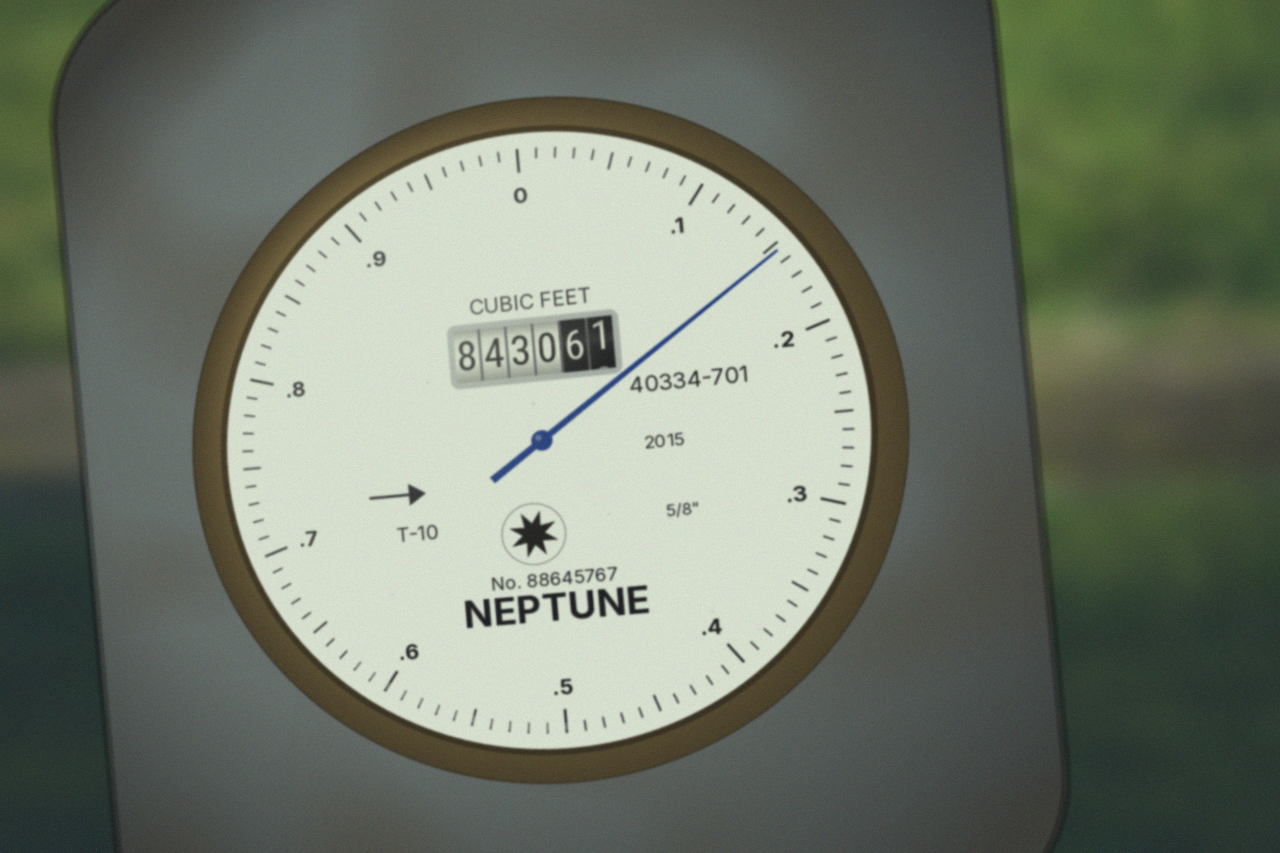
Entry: 843061.15,ft³
